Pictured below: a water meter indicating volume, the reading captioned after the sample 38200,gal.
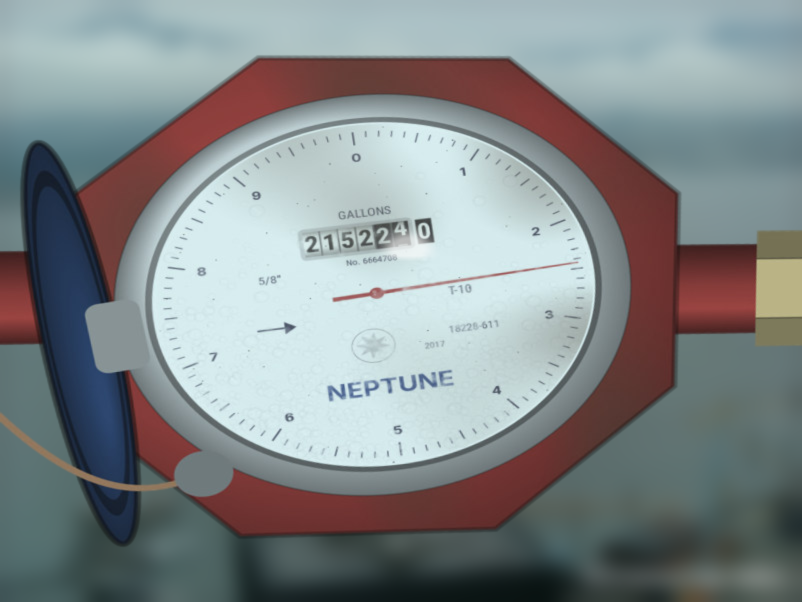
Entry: 2152242.4,gal
